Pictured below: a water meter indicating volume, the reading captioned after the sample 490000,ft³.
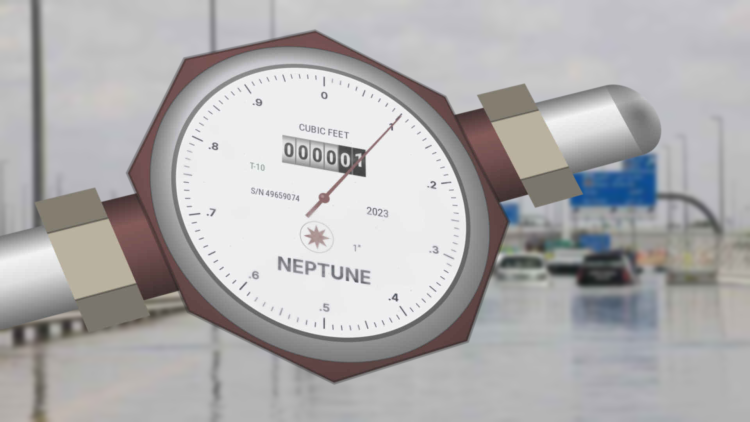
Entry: 1.10,ft³
